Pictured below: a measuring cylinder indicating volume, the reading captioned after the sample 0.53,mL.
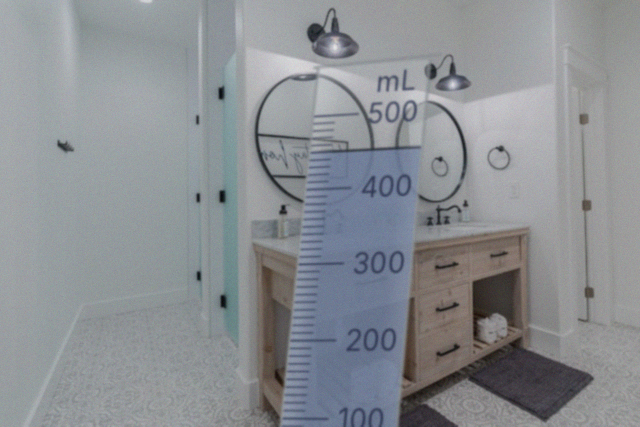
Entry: 450,mL
